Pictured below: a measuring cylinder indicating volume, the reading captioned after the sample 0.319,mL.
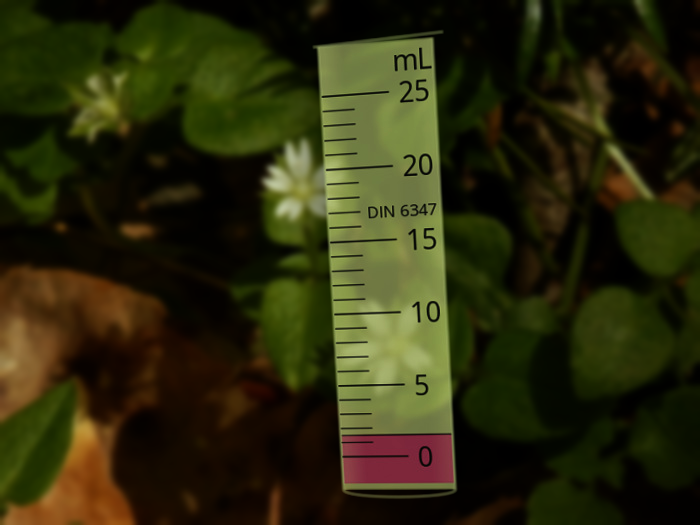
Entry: 1.5,mL
